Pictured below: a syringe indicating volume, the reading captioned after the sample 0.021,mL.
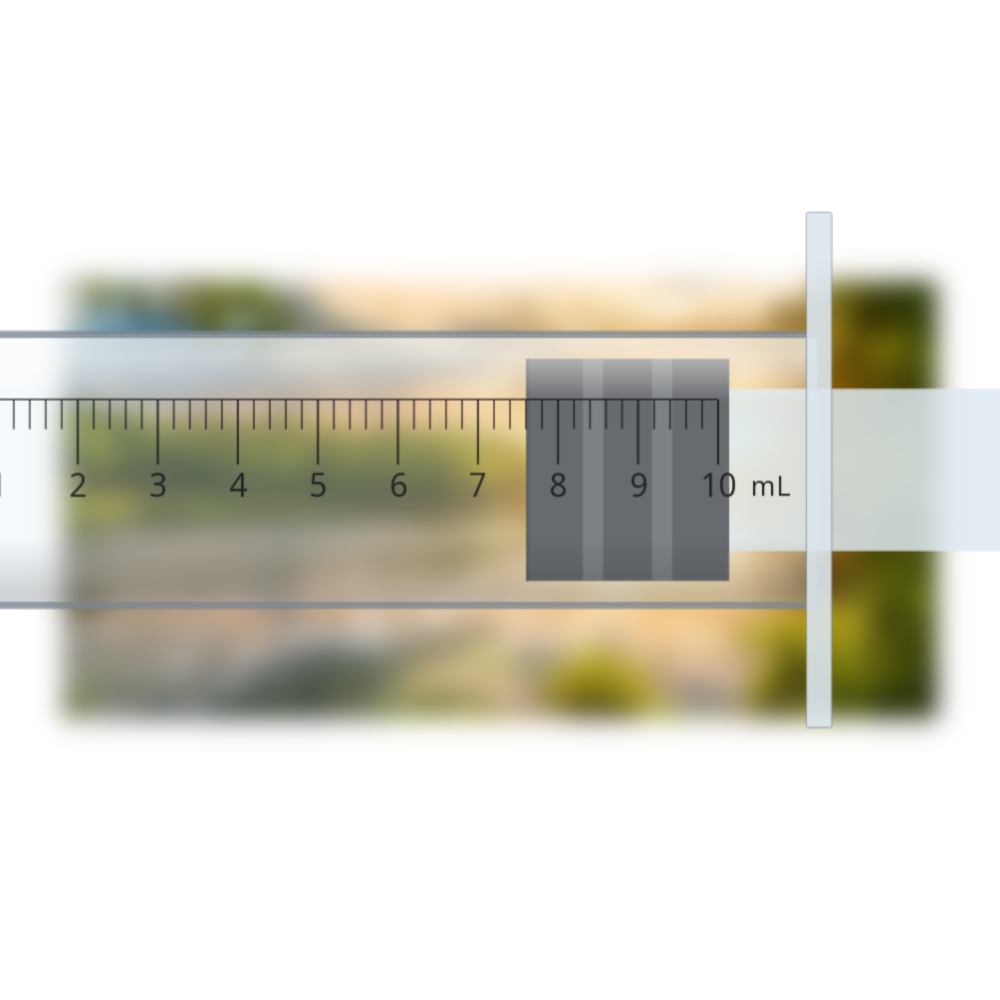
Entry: 7.6,mL
